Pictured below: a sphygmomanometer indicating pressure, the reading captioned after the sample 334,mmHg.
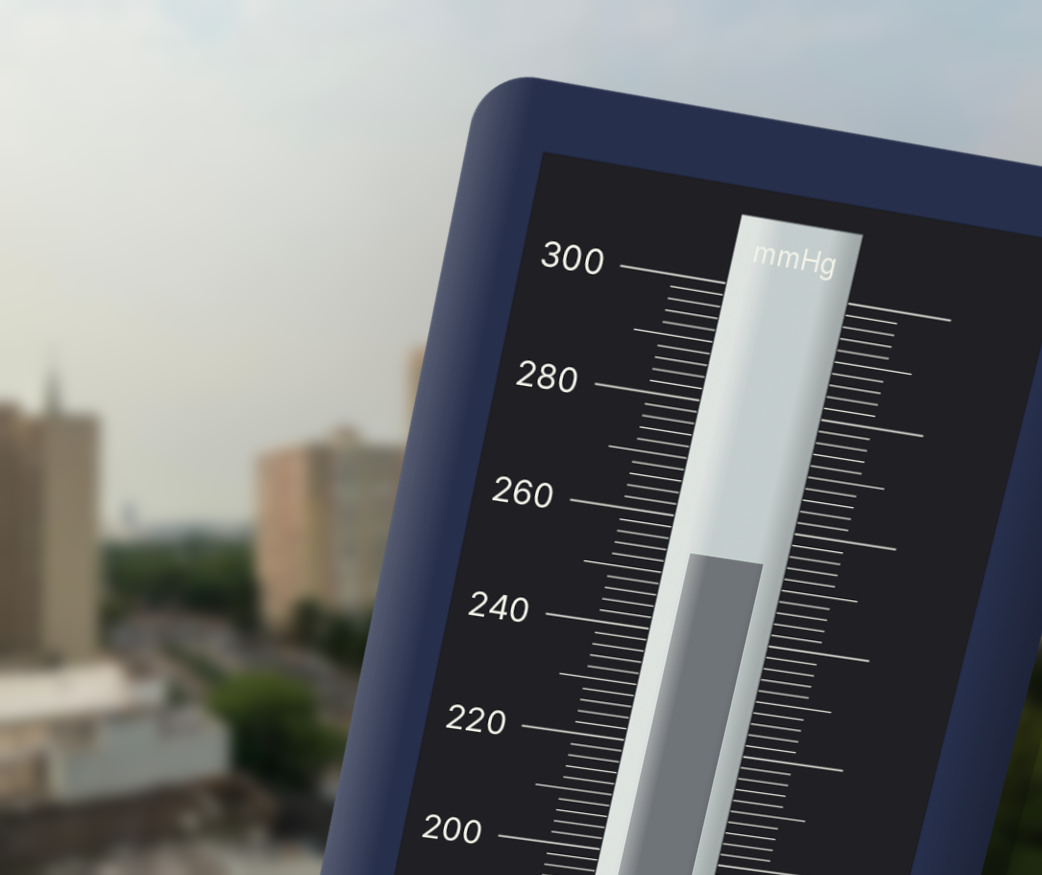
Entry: 254,mmHg
